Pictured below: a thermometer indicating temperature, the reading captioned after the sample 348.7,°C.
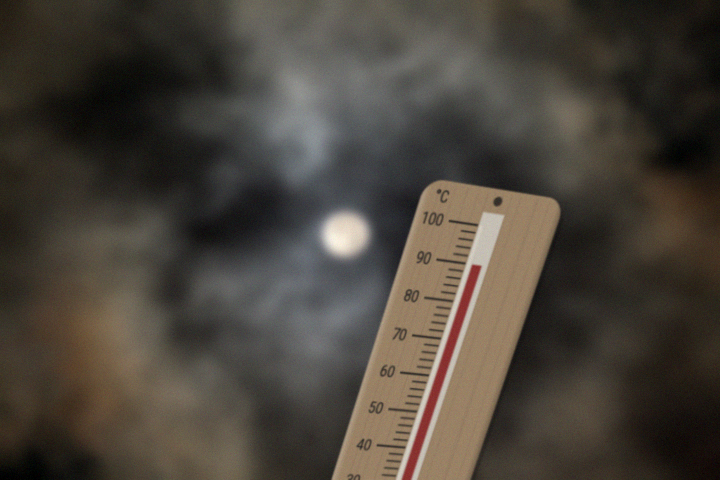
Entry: 90,°C
